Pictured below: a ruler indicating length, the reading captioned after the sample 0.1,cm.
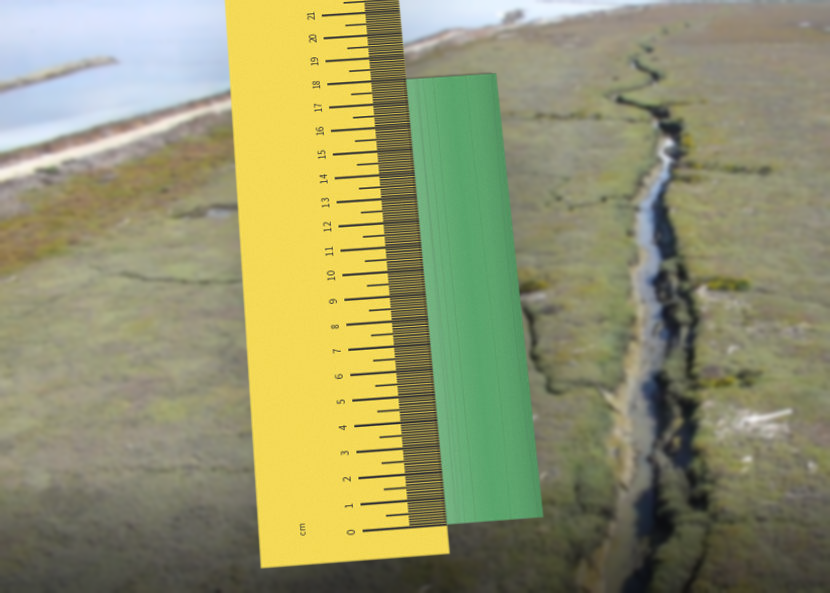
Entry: 18,cm
